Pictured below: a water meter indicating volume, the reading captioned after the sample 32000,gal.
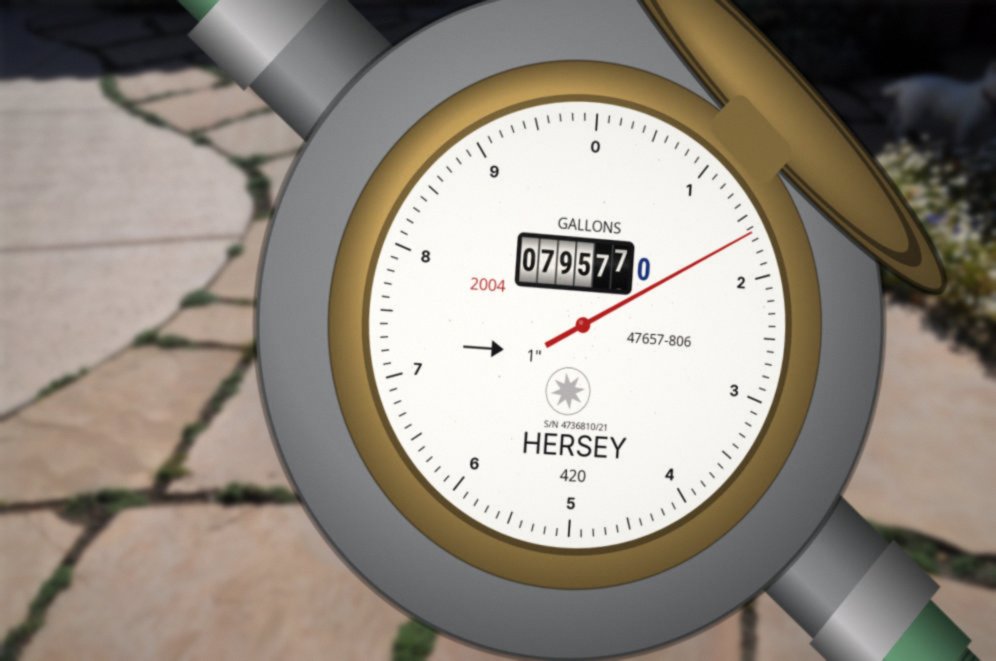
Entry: 795771.6,gal
